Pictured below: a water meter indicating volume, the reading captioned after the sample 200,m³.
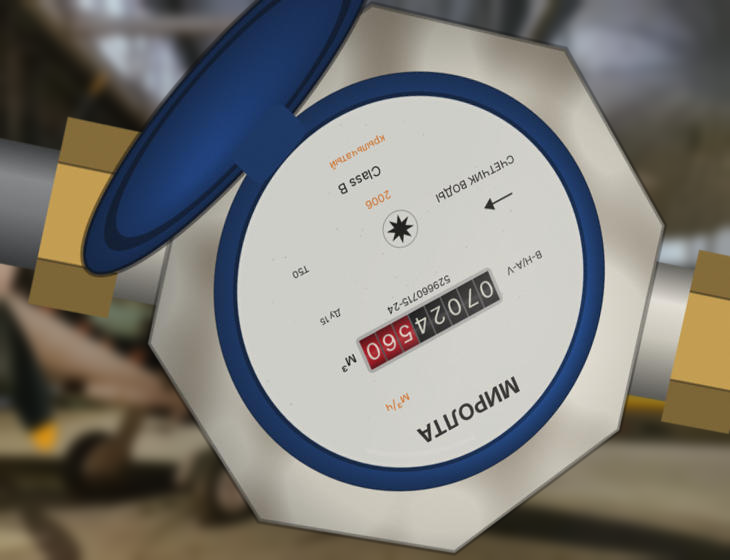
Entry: 7024.560,m³
